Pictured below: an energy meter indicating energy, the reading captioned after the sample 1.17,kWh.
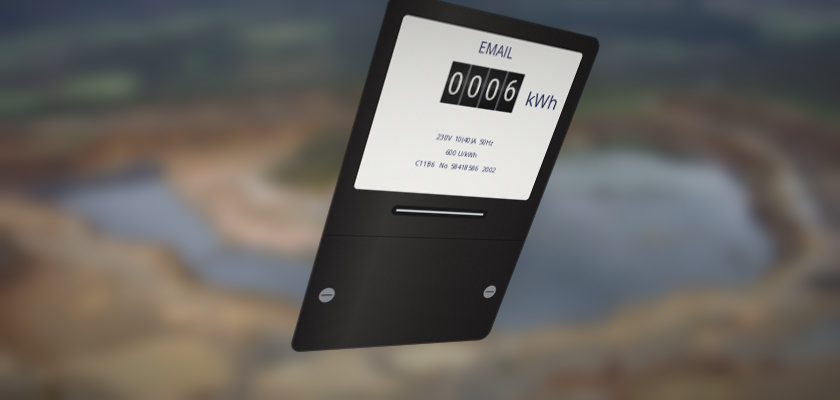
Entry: 6,kWh
